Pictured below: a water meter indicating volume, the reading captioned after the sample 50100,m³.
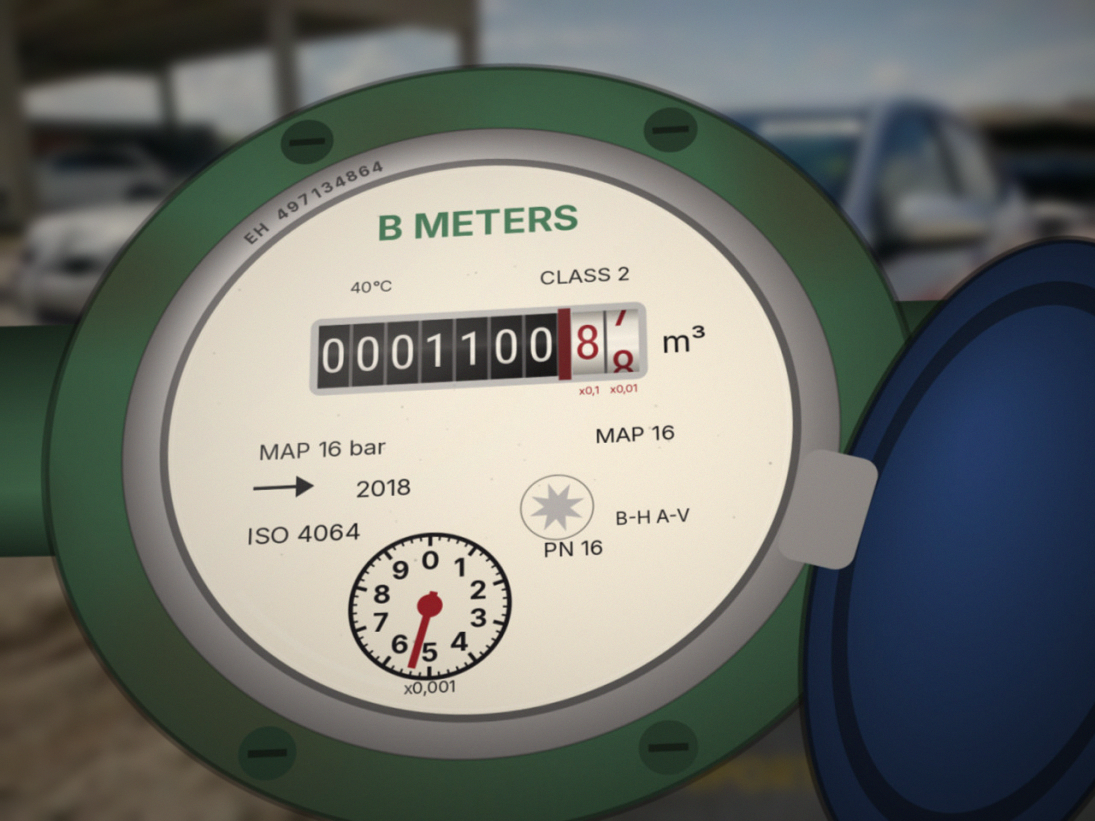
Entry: 1100.875,m³
